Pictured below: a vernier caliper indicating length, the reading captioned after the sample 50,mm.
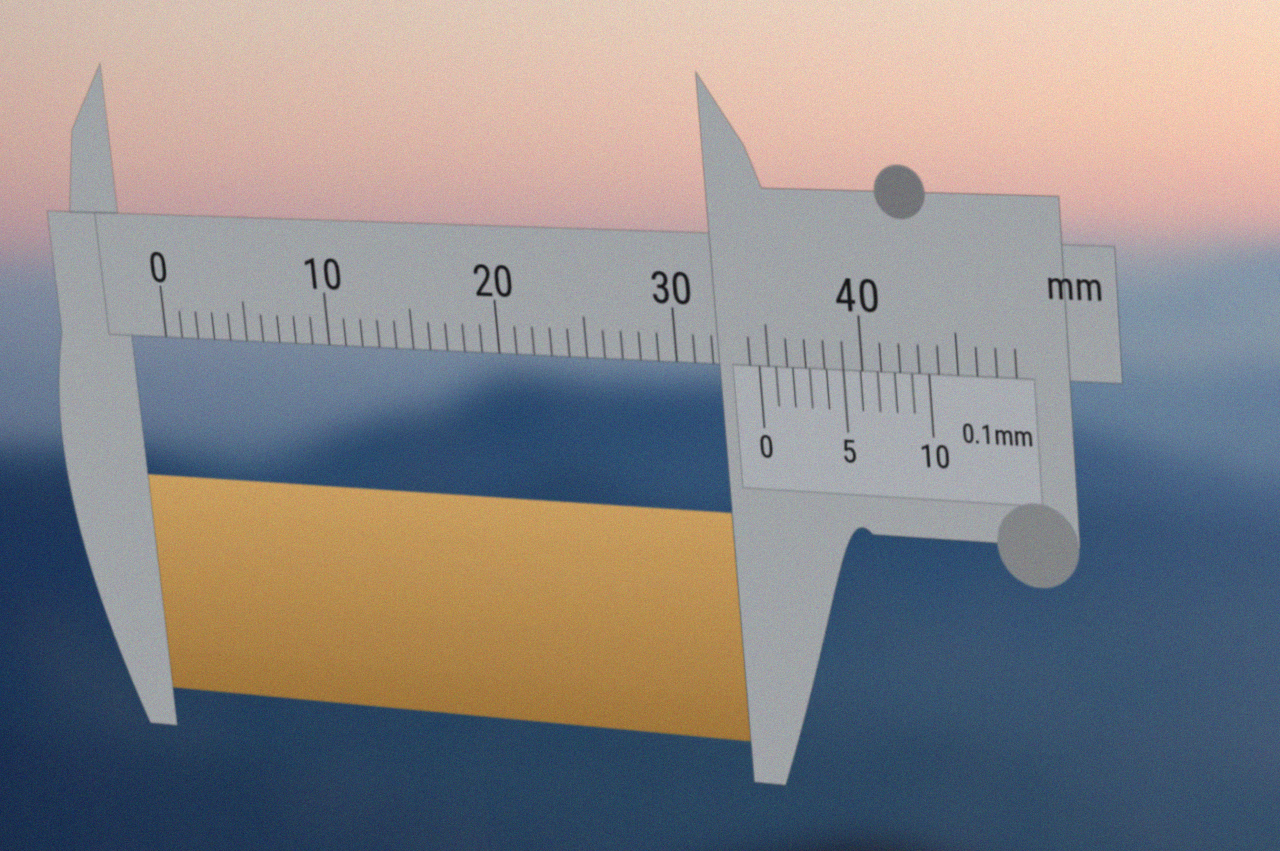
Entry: 34.5,mm
